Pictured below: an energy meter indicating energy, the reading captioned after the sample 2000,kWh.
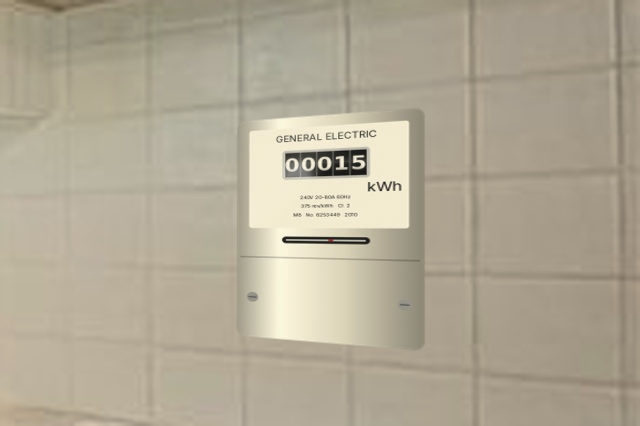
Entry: 15,kWh
